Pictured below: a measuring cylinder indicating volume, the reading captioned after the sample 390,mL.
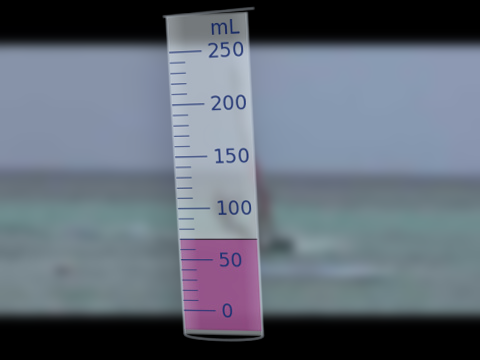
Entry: 70,mL
